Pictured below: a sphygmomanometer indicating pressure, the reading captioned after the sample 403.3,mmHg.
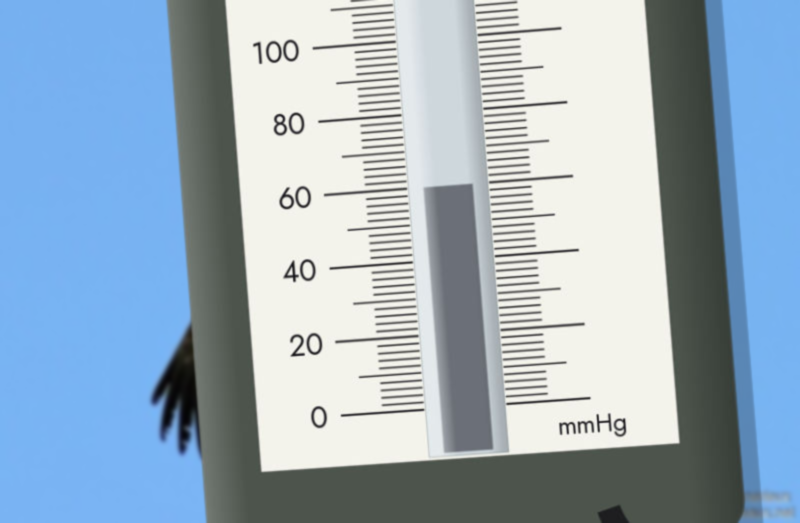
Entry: 60,mmHg
